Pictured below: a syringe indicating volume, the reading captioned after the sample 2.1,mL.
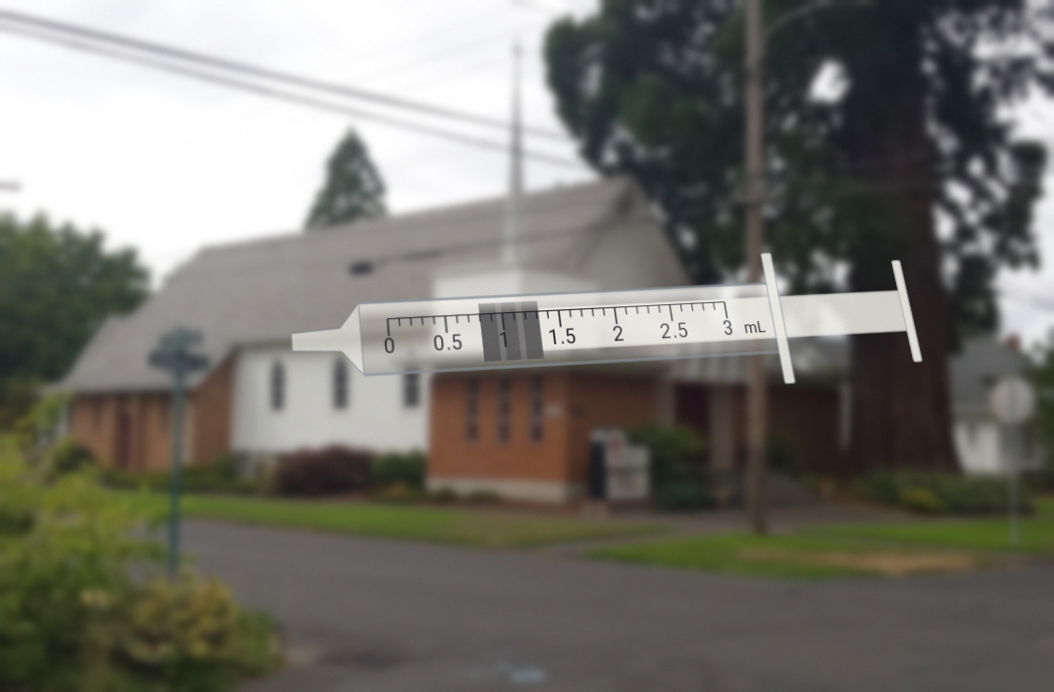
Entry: 0.8,mL
